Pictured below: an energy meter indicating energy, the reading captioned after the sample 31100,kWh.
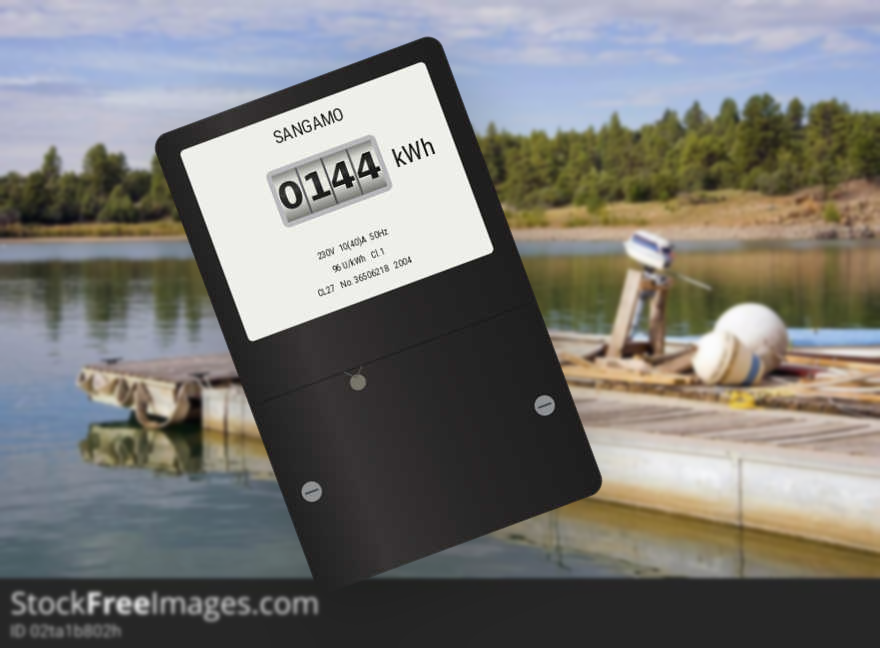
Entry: 144,kWh
